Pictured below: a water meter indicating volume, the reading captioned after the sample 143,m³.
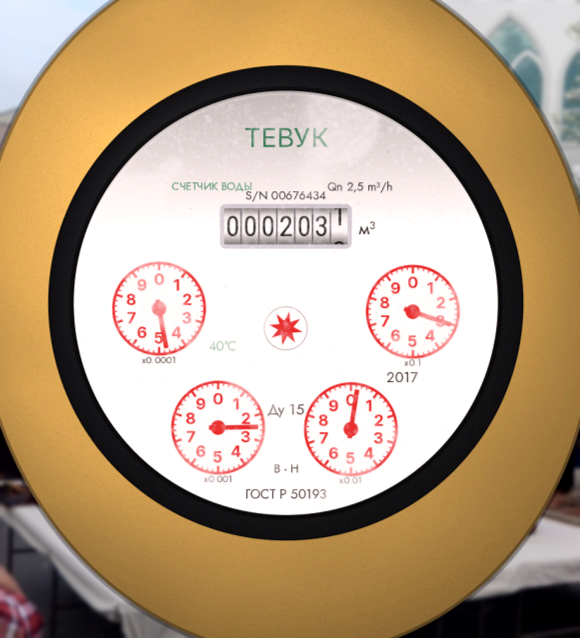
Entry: 2031.3024,m³
